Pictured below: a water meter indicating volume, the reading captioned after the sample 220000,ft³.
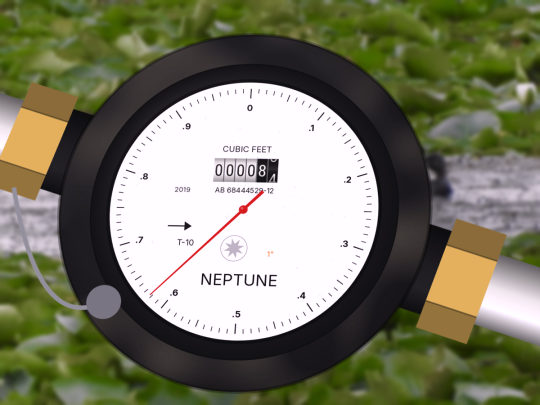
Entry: 83.62,ft³
